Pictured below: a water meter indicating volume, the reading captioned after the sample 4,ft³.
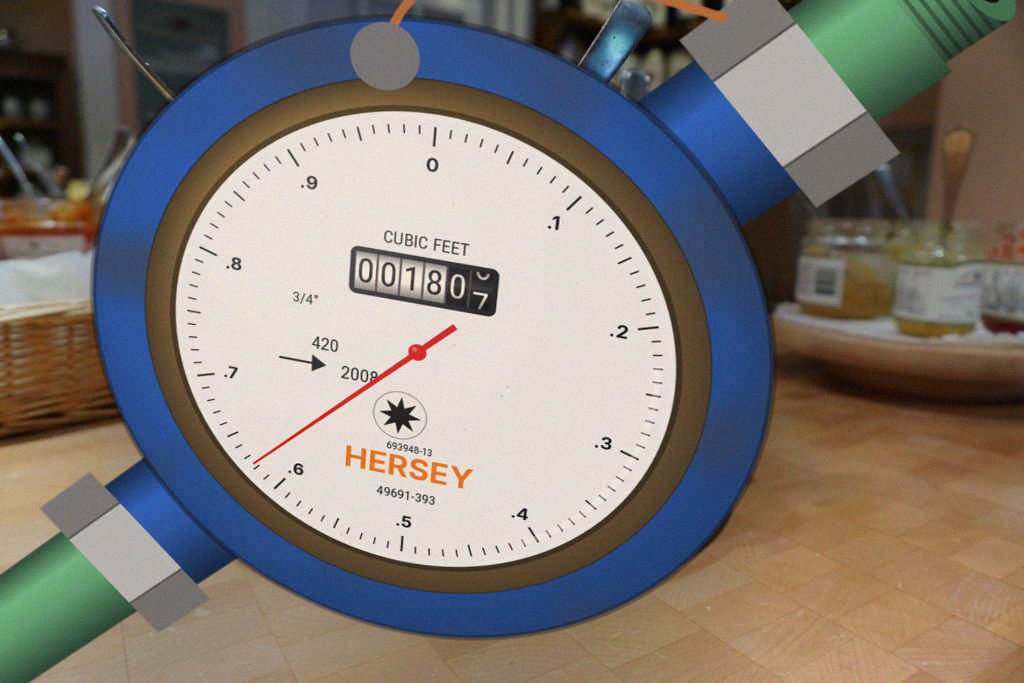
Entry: 1806.62,ft³
